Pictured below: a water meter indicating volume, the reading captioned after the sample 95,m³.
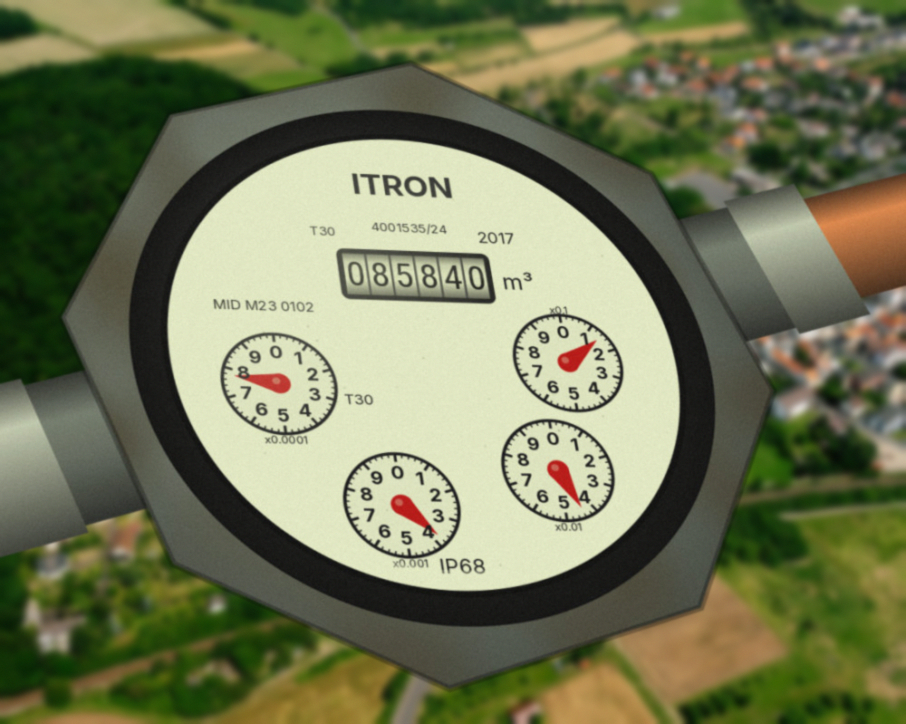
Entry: 85840.1437,m³
